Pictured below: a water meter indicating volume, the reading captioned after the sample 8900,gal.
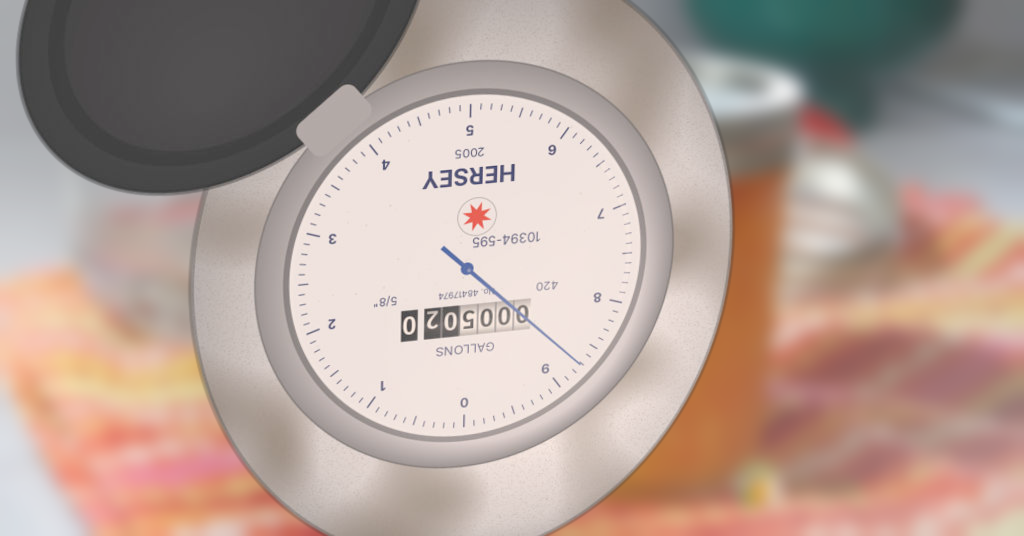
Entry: 5018.7,gal
